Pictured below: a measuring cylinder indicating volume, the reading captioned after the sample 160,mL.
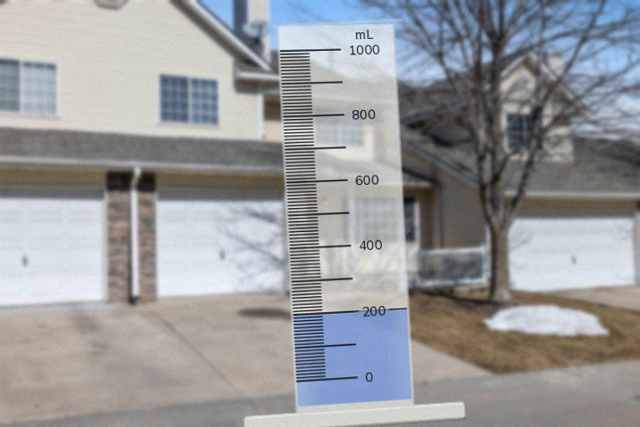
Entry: 200,mL
